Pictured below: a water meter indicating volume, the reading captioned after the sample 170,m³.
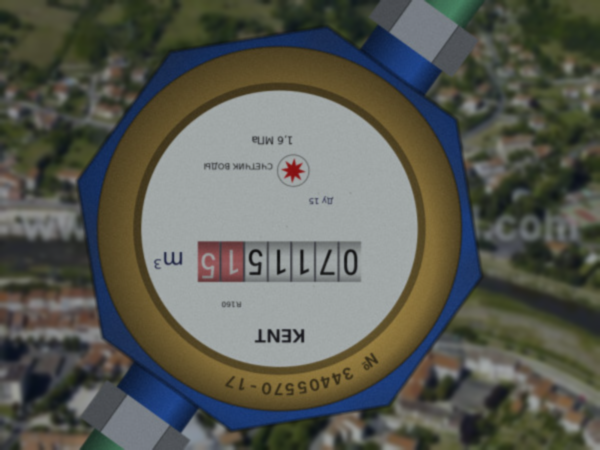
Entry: 7115.15,m³
